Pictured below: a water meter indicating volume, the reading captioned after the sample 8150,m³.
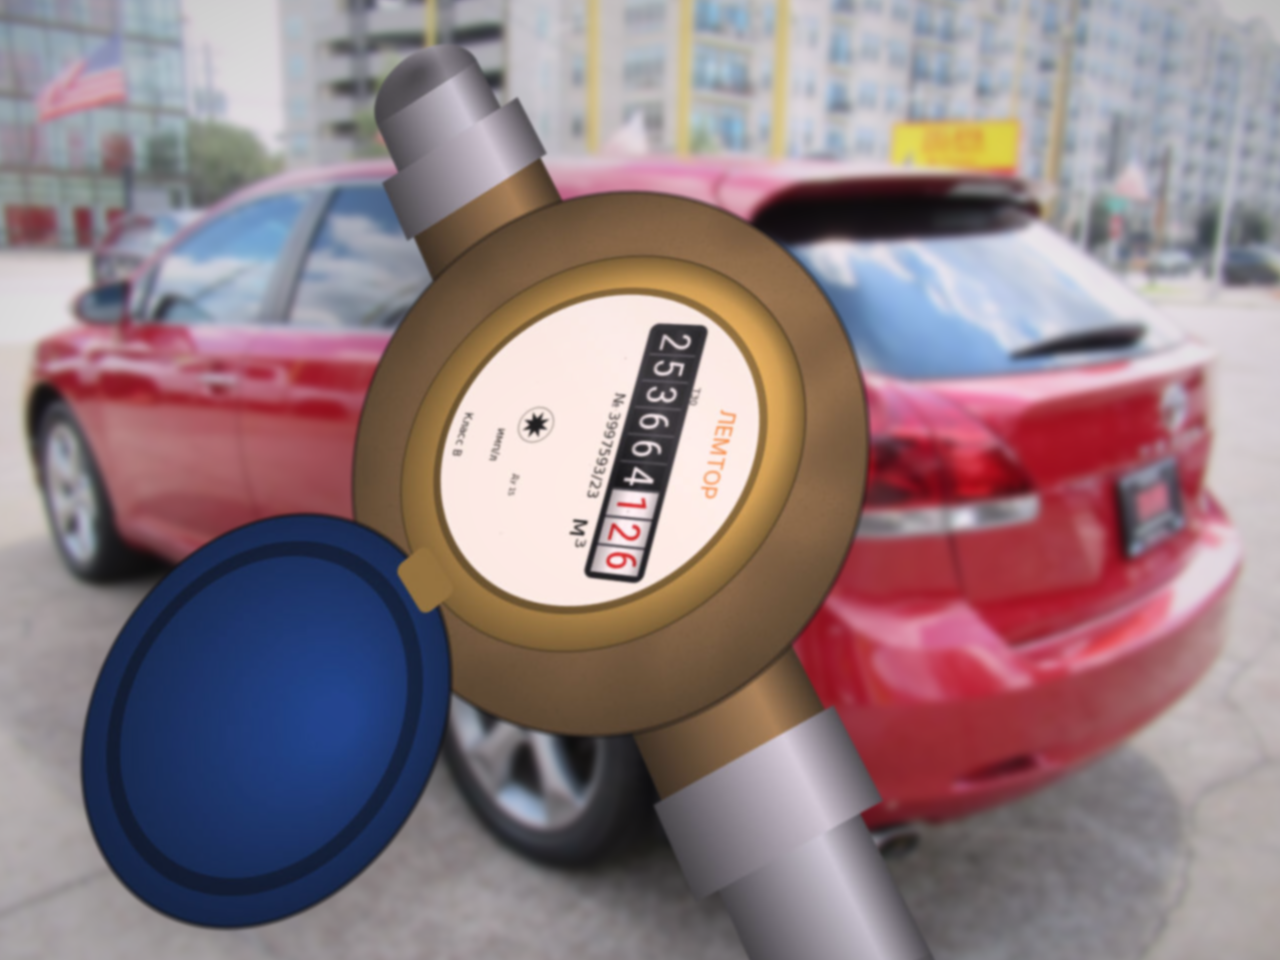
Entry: 253664.126,m³
